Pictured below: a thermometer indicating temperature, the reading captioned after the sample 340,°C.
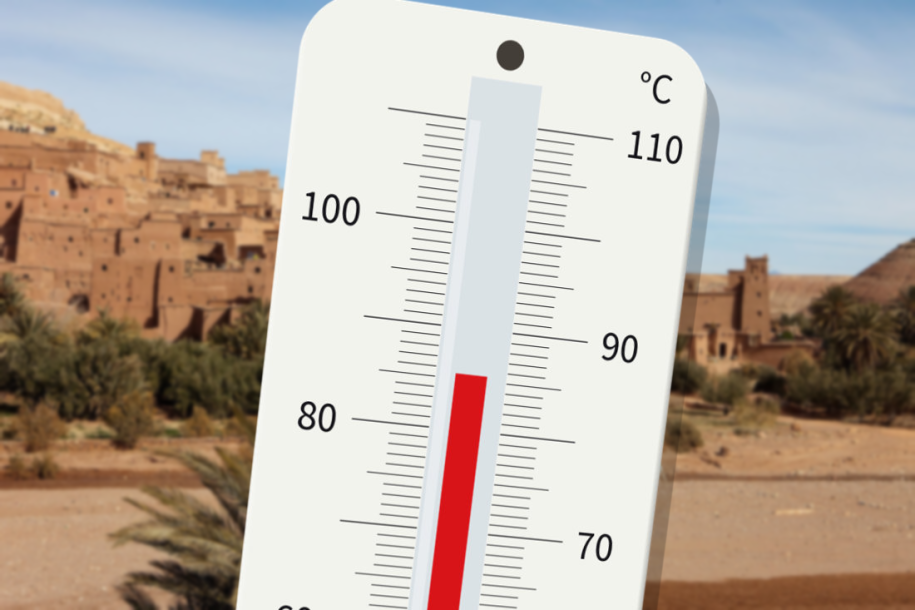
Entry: 85.5,°C
